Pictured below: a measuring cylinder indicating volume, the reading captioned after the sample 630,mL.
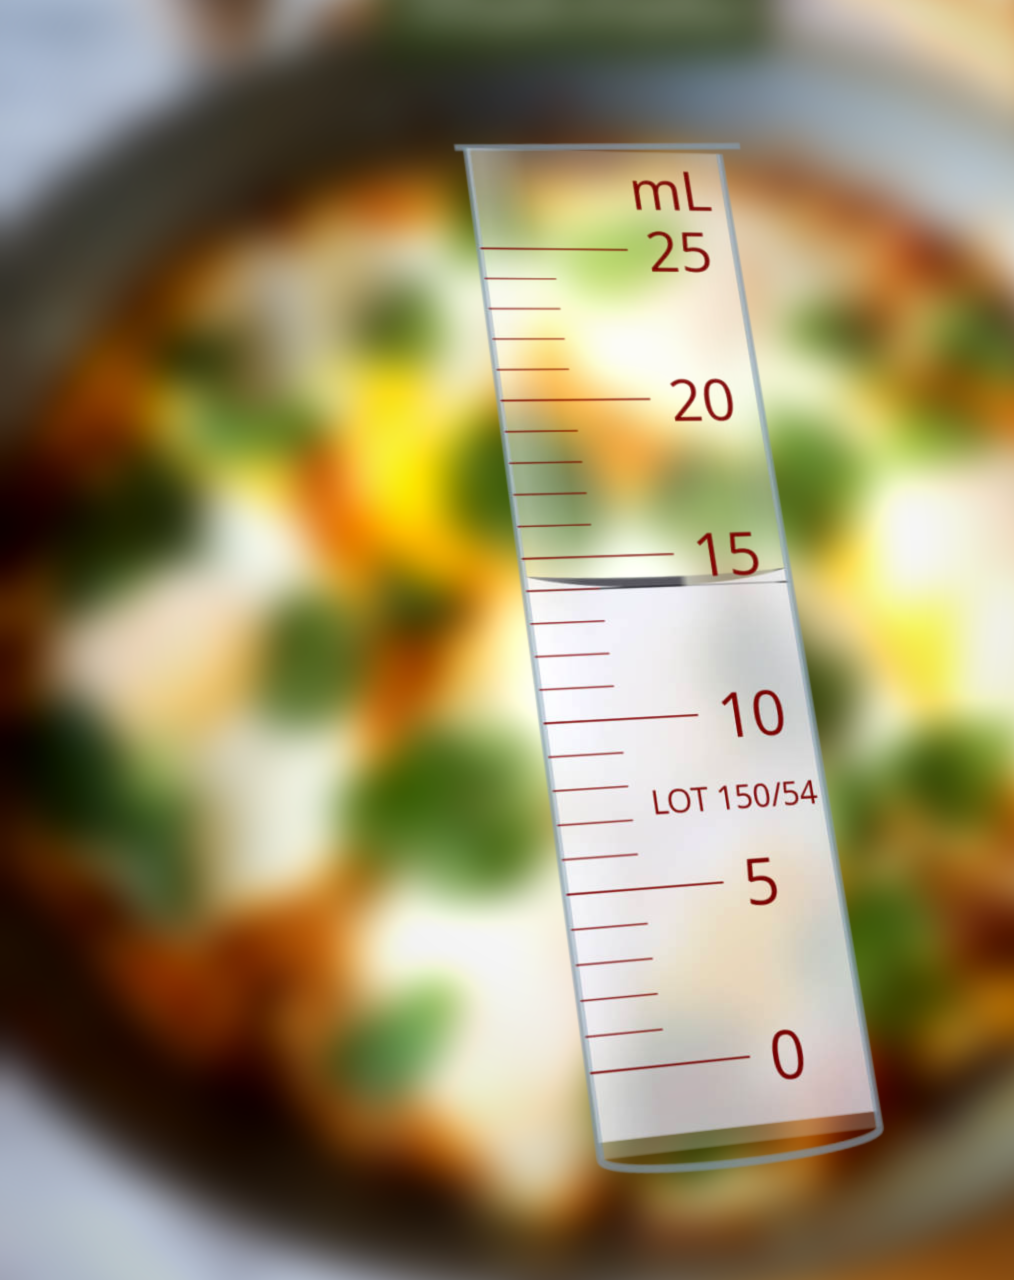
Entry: 14,mL
